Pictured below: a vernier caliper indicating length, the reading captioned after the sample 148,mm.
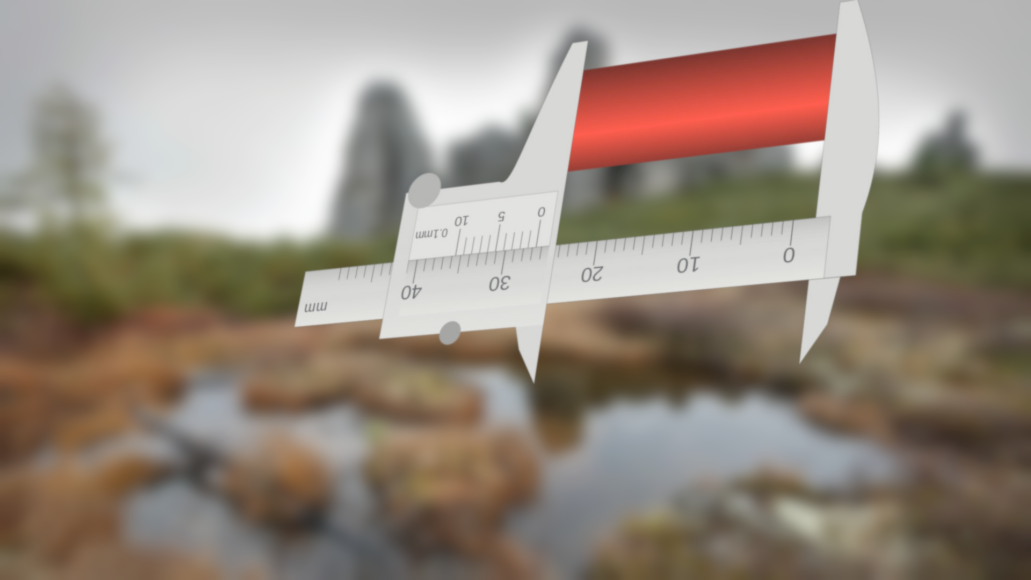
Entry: 26.6,mm
